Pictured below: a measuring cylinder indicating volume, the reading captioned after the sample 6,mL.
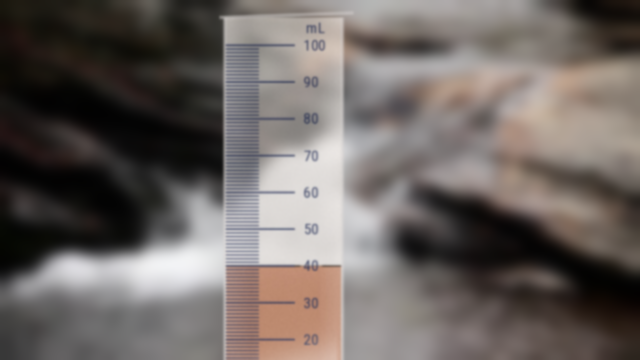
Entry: 40,mL
